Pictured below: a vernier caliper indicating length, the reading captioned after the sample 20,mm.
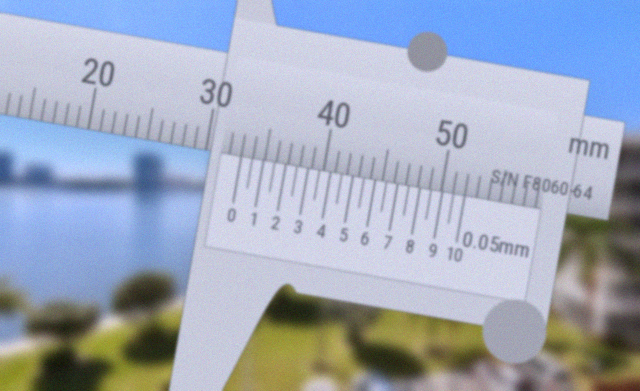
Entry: 33.0,mm
